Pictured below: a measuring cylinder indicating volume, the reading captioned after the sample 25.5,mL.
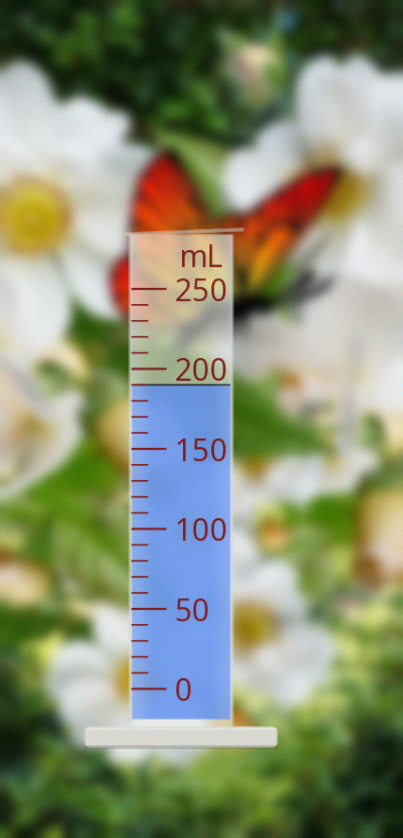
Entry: 190,mL
